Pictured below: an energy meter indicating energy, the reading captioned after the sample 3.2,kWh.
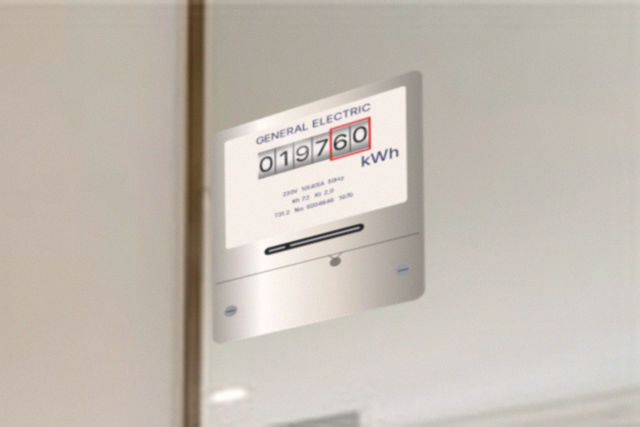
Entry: 197.60,kWh
